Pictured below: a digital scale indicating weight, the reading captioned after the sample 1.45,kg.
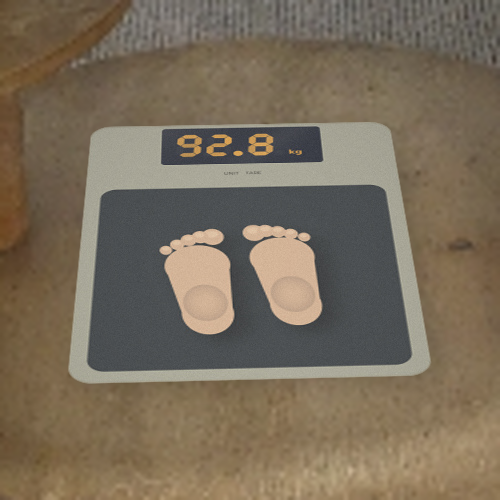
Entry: 92.8,kg
